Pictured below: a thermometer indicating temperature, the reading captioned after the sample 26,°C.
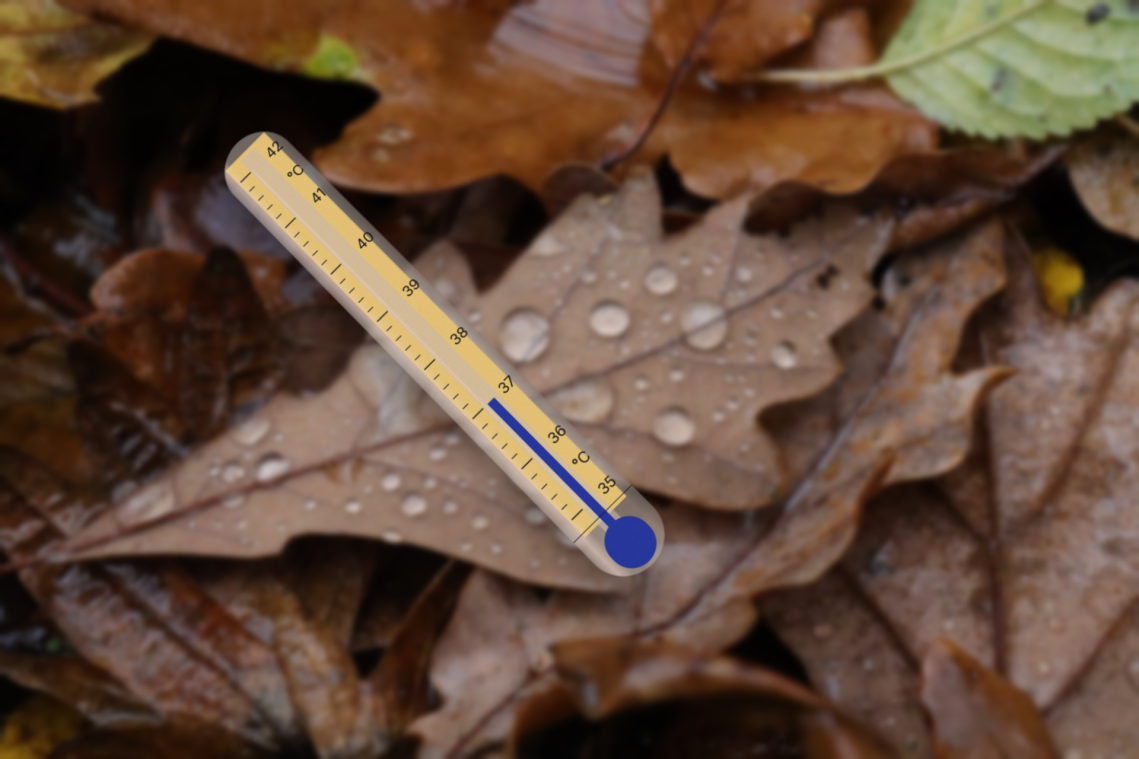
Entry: 37,°C
